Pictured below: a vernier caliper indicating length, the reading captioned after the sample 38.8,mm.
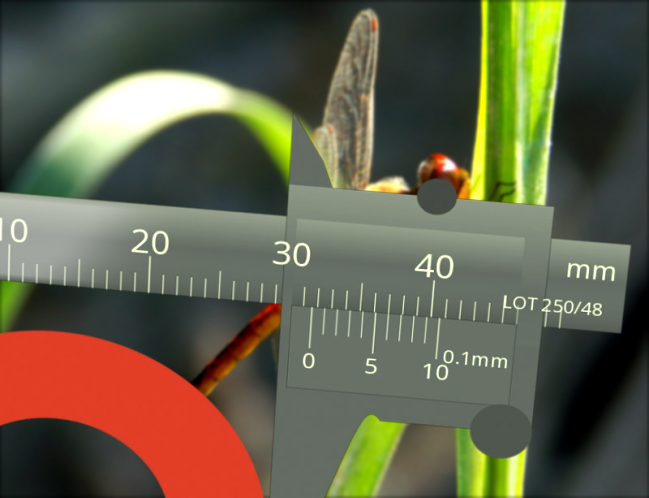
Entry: 31.6,mm
